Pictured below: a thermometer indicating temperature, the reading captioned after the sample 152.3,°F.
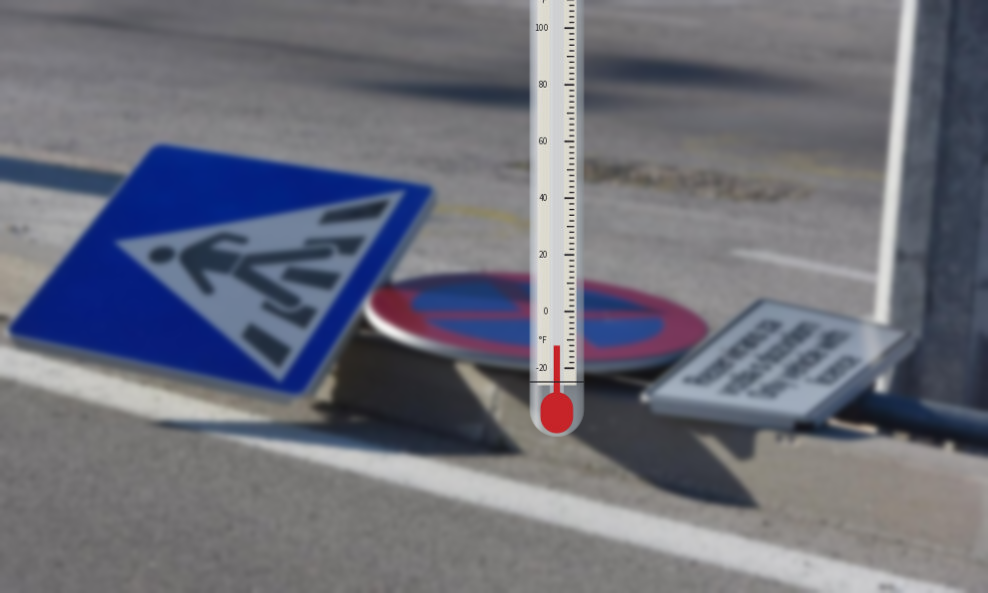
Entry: -12,°F
